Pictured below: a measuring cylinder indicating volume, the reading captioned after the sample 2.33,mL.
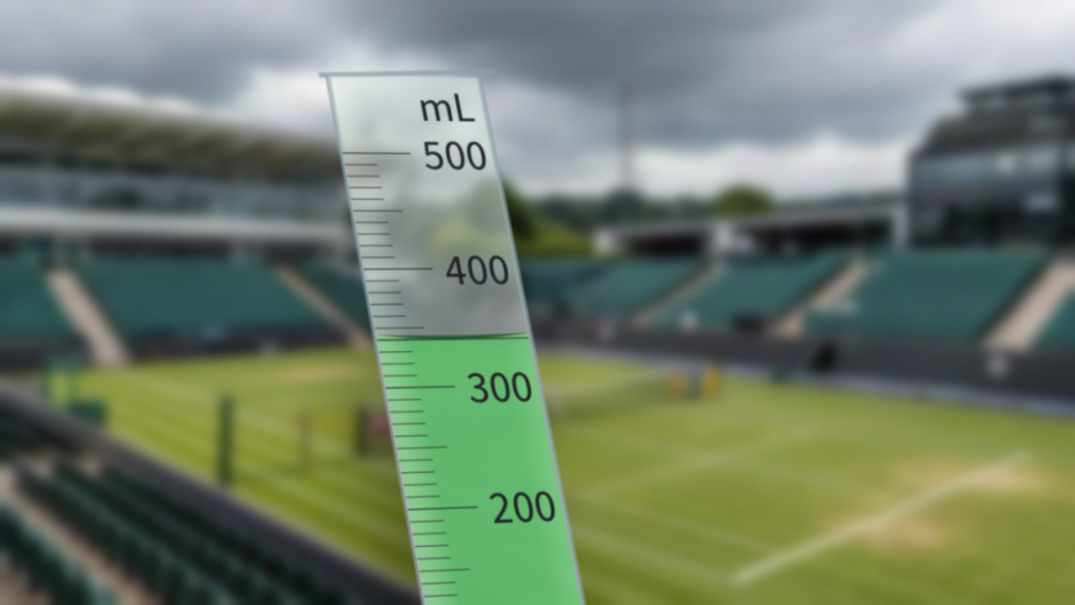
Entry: 340,mL
